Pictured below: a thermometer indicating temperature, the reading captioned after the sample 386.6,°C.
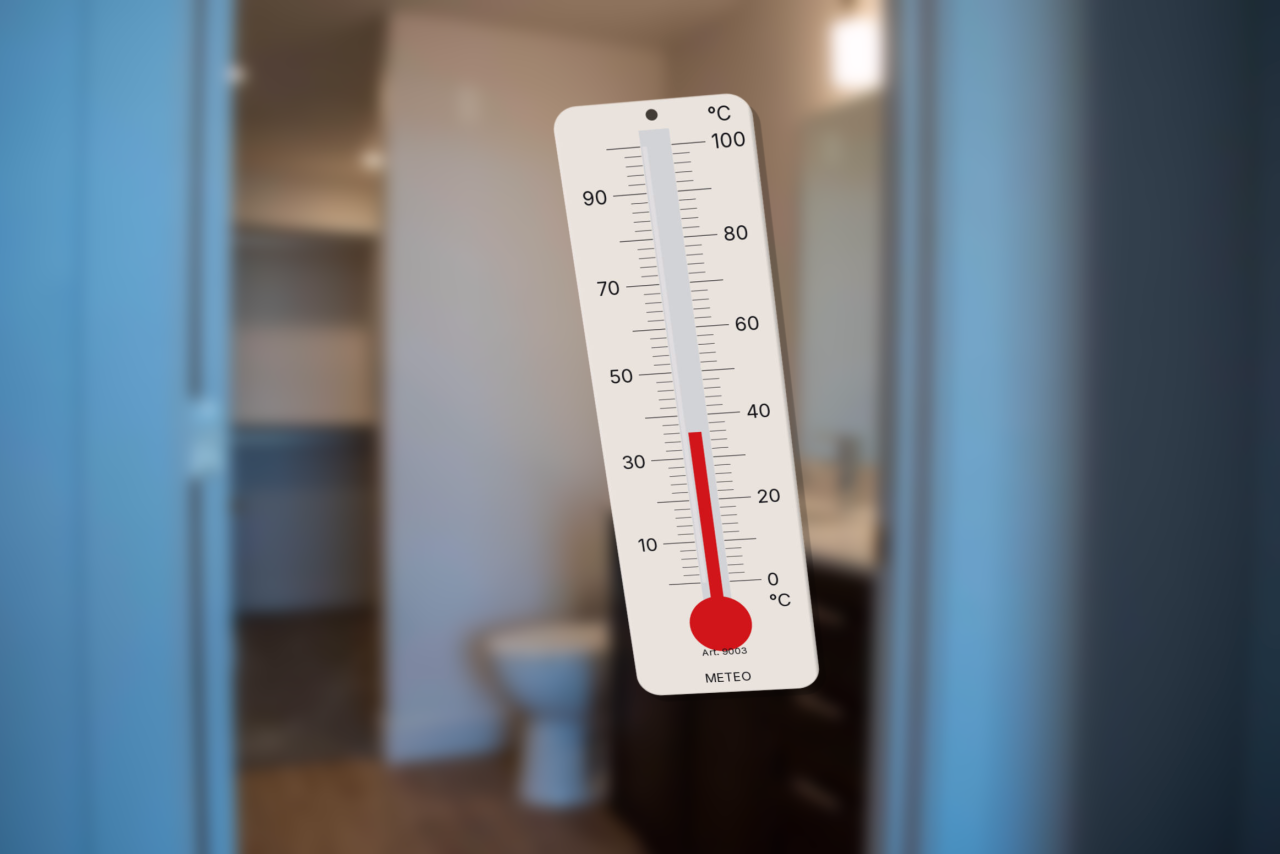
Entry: 36,°C
